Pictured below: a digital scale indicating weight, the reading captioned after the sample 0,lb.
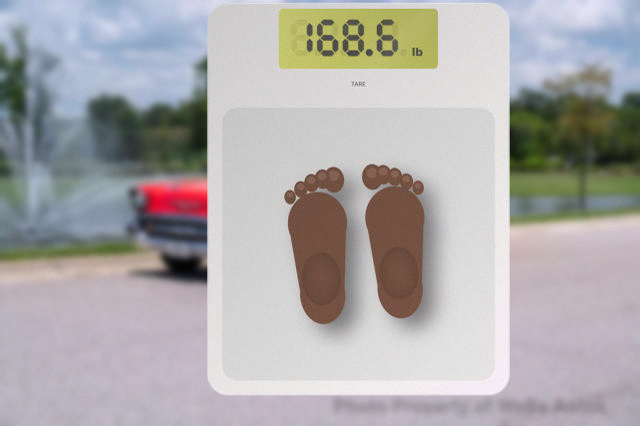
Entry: 168.6,lb
